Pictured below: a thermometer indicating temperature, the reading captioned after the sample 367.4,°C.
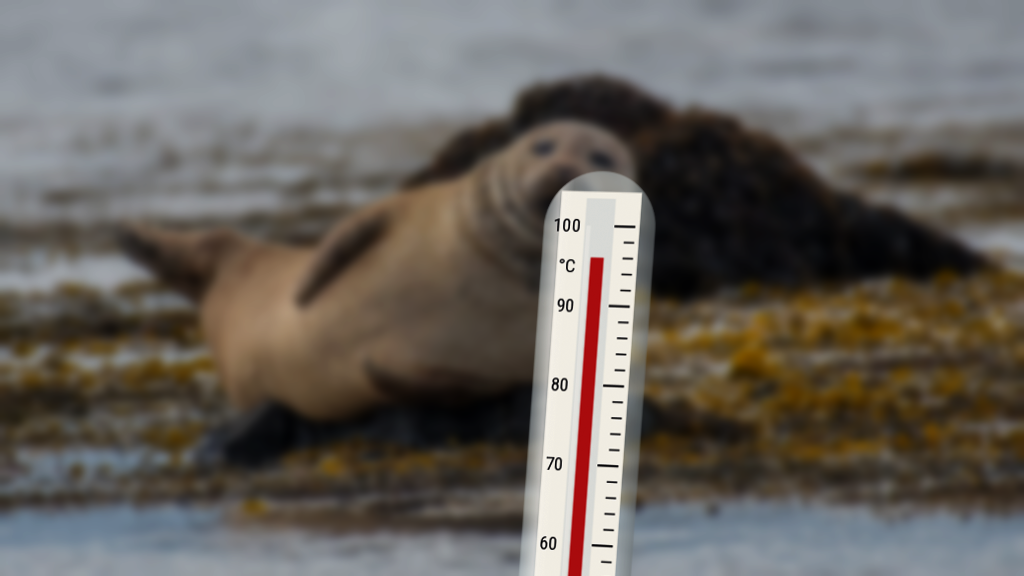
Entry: 96,°C
